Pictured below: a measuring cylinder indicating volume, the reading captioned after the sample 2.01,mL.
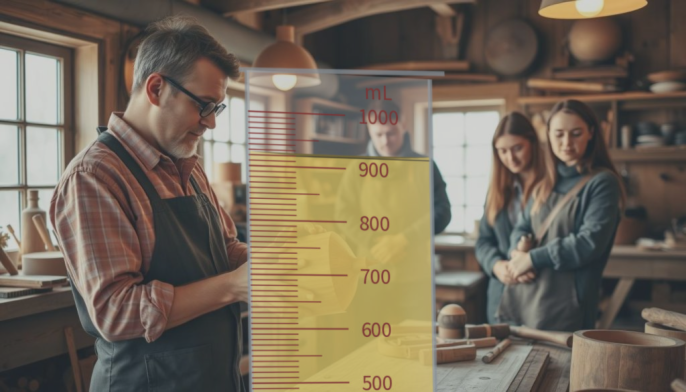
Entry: 920,mL
